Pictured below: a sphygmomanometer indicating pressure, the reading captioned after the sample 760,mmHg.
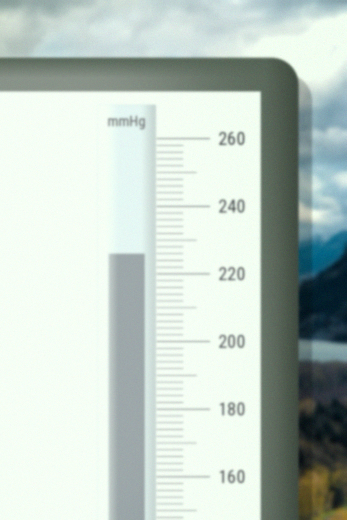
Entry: 226,mmHg
